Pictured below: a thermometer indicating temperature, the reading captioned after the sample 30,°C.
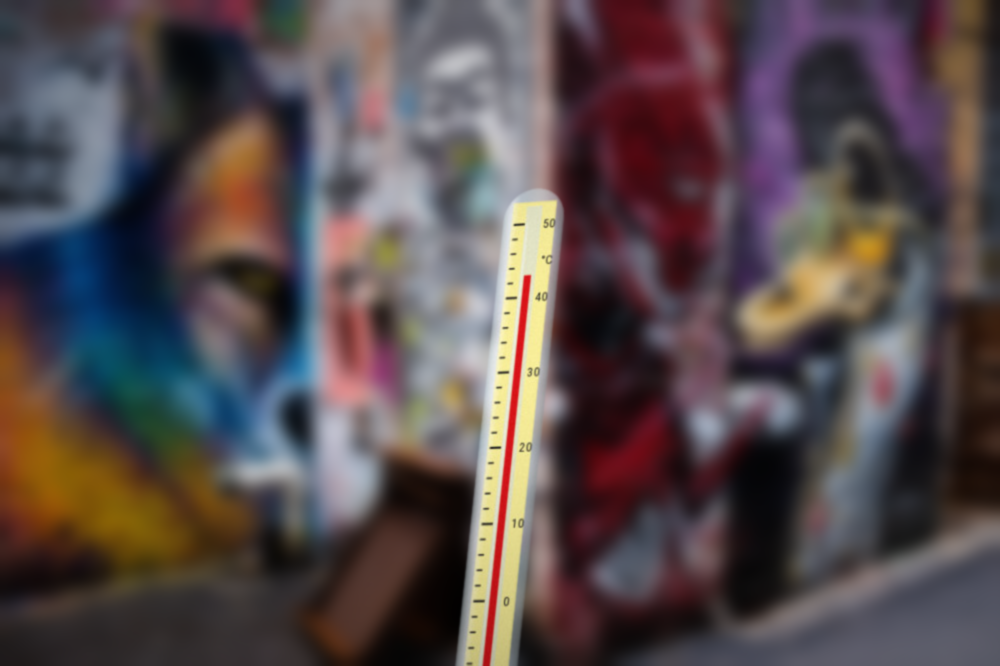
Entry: 43,°C
